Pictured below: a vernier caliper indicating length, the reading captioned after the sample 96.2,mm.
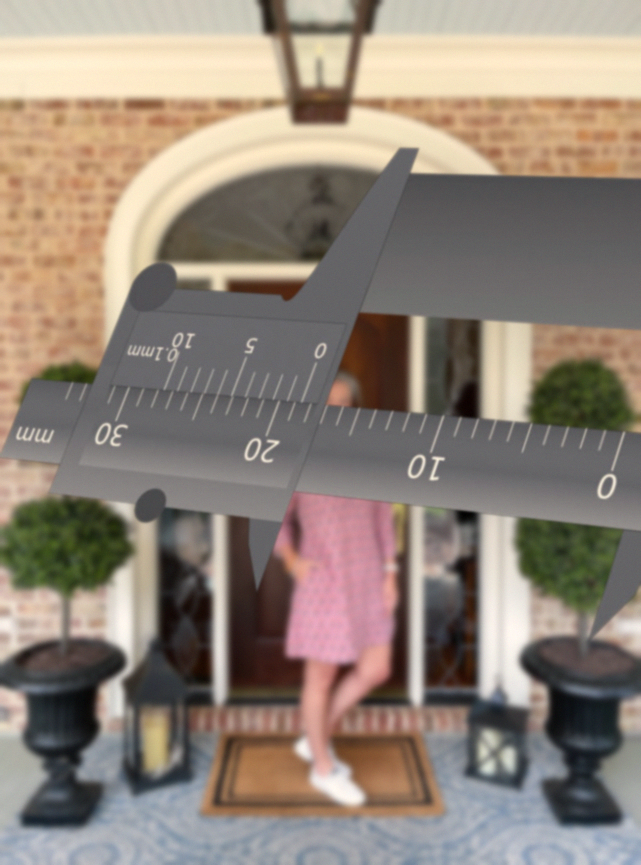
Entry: 18.6,mm
